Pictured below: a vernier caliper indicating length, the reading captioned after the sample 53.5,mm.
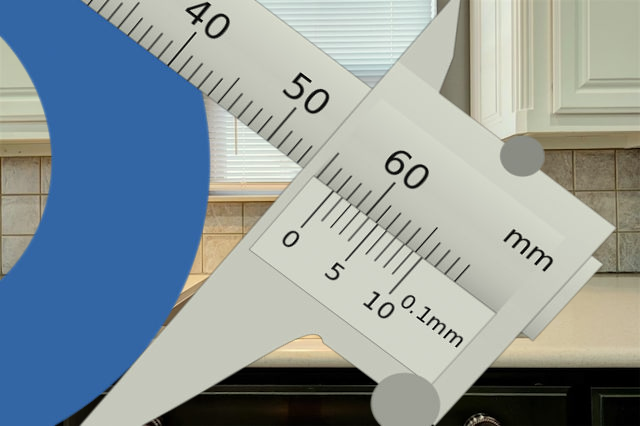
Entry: 56.7,mm
